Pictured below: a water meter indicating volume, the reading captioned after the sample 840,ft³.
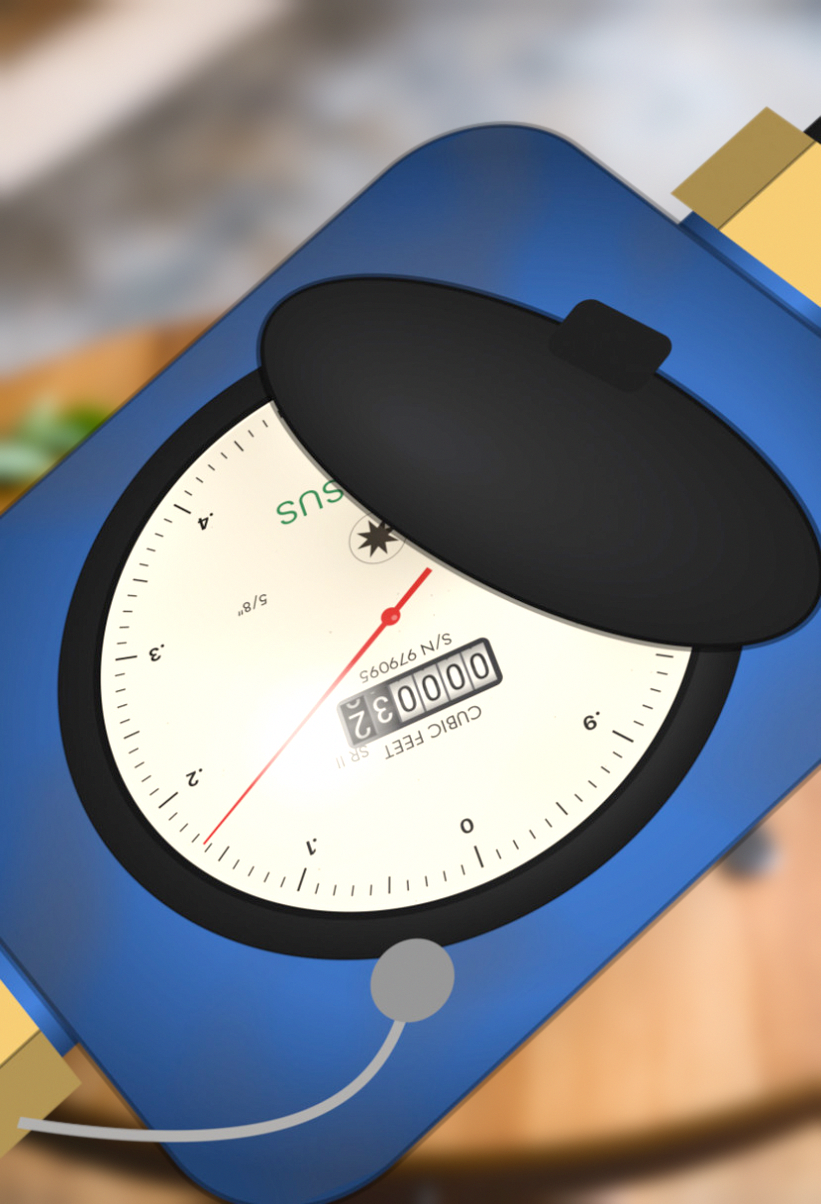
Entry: 32.16,ft³
